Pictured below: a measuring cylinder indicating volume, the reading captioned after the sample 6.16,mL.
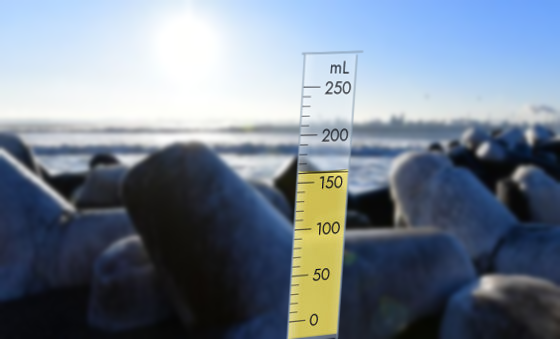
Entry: 160,mL
